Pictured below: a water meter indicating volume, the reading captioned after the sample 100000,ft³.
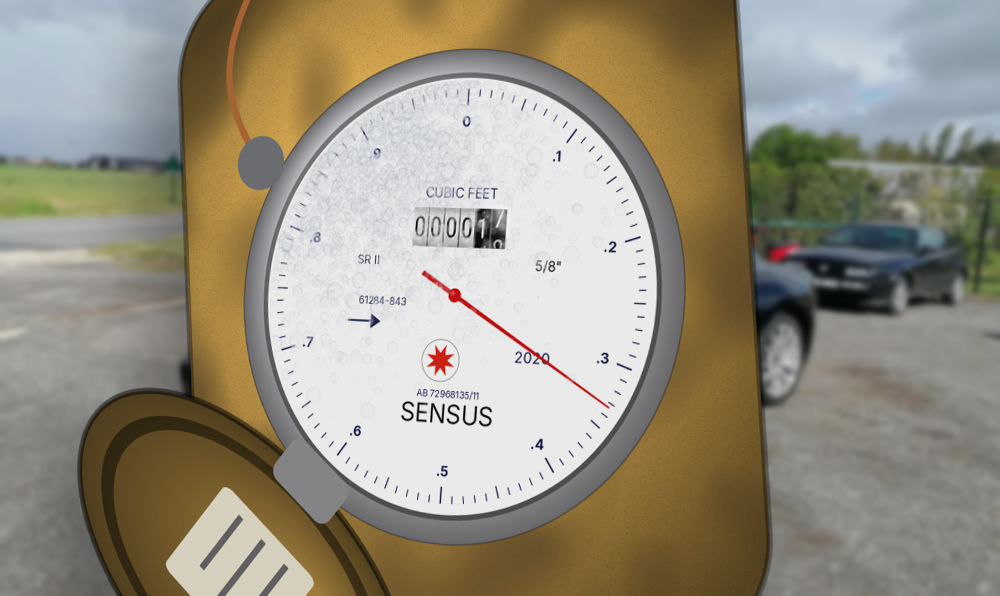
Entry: 17.33,ft³
